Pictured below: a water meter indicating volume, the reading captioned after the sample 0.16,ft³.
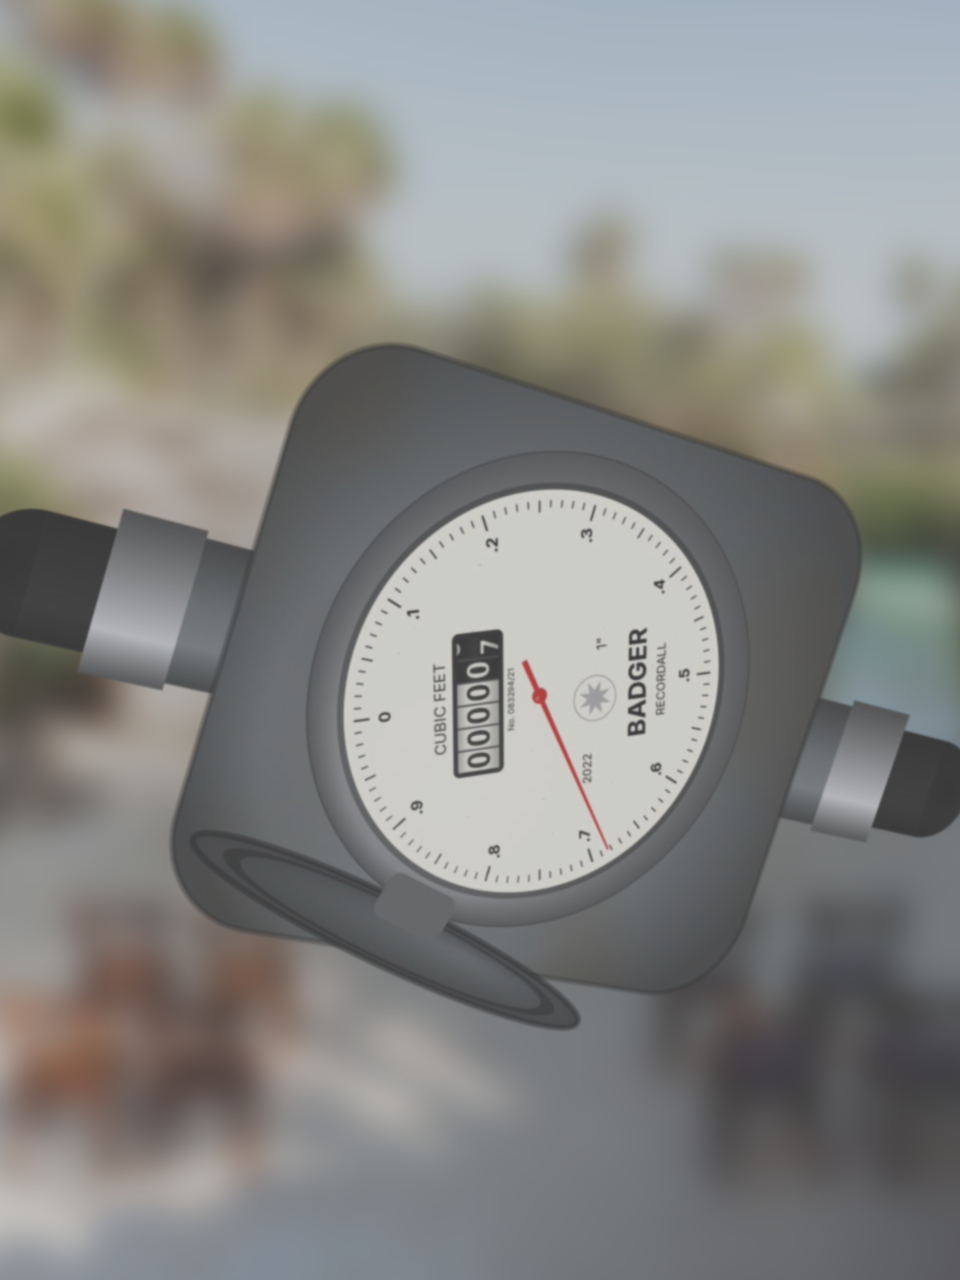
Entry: 6.68,ft³
